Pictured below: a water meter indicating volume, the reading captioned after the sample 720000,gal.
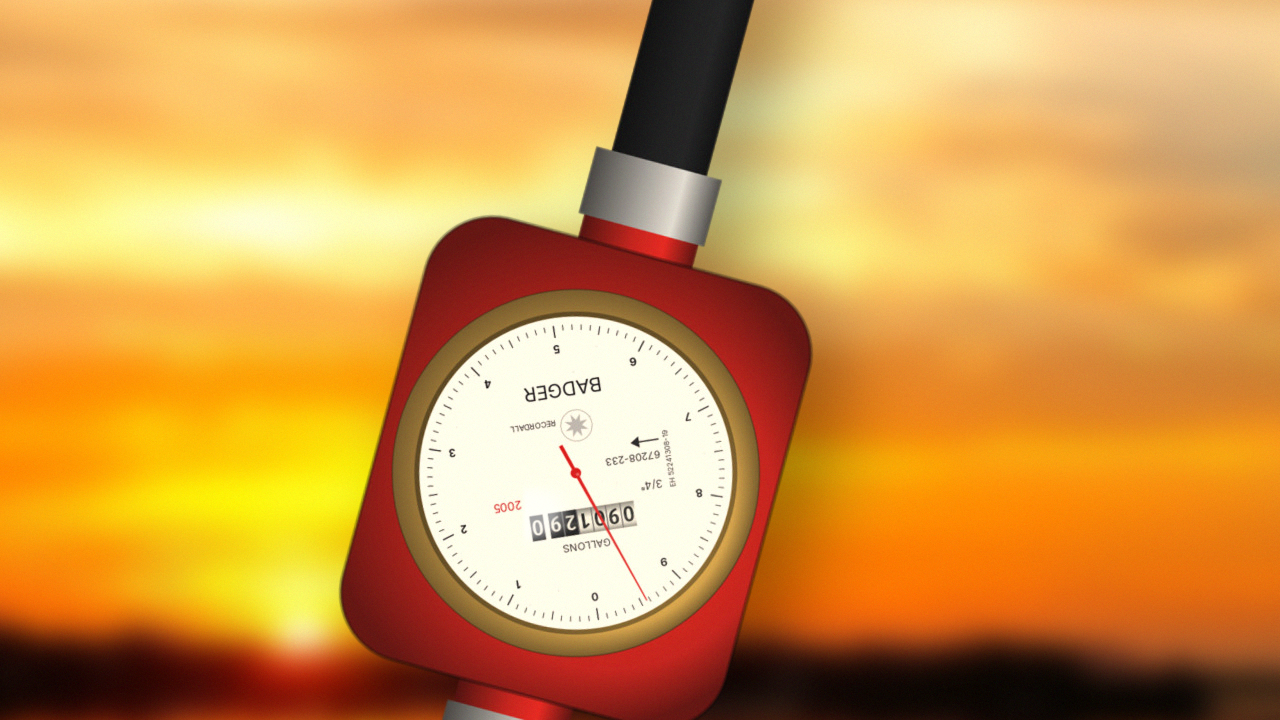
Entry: 901289.4,gal
